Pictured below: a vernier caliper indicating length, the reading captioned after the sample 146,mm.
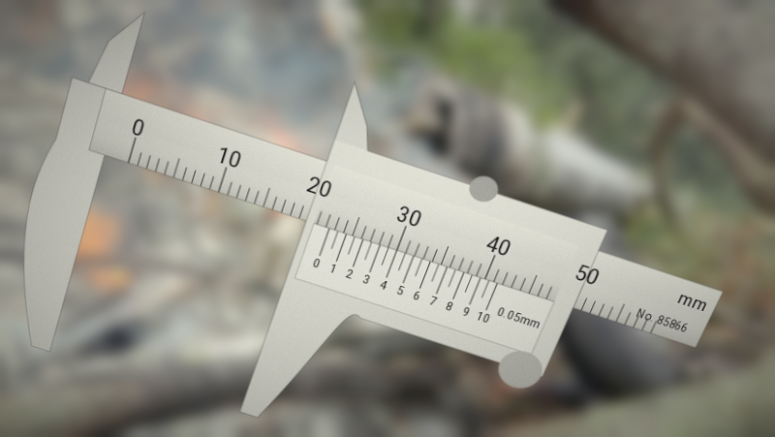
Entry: 22.4,mm
